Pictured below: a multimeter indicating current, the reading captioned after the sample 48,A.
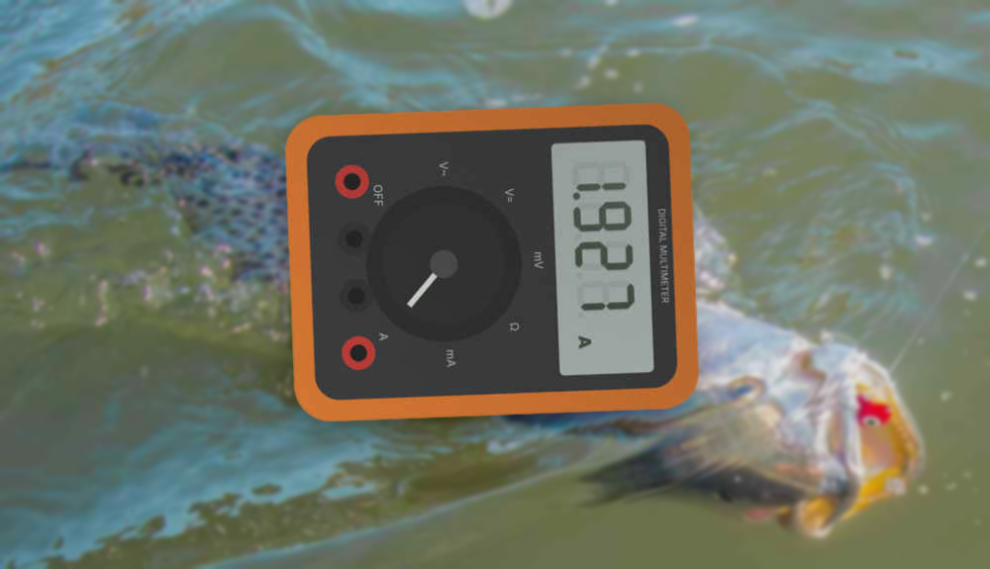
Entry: 1.927,A
